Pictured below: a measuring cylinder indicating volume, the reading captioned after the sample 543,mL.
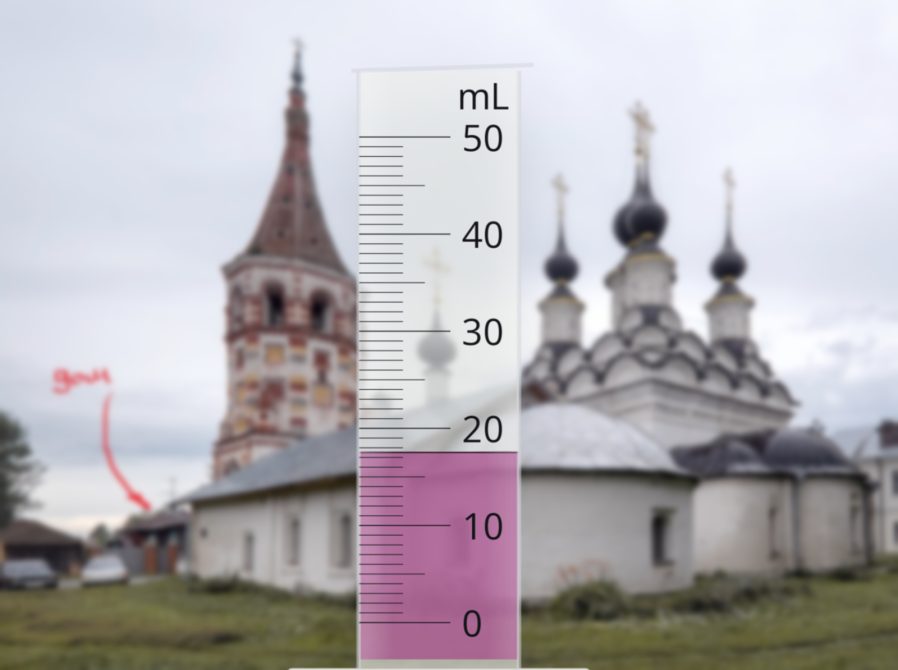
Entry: 17.5,mL
